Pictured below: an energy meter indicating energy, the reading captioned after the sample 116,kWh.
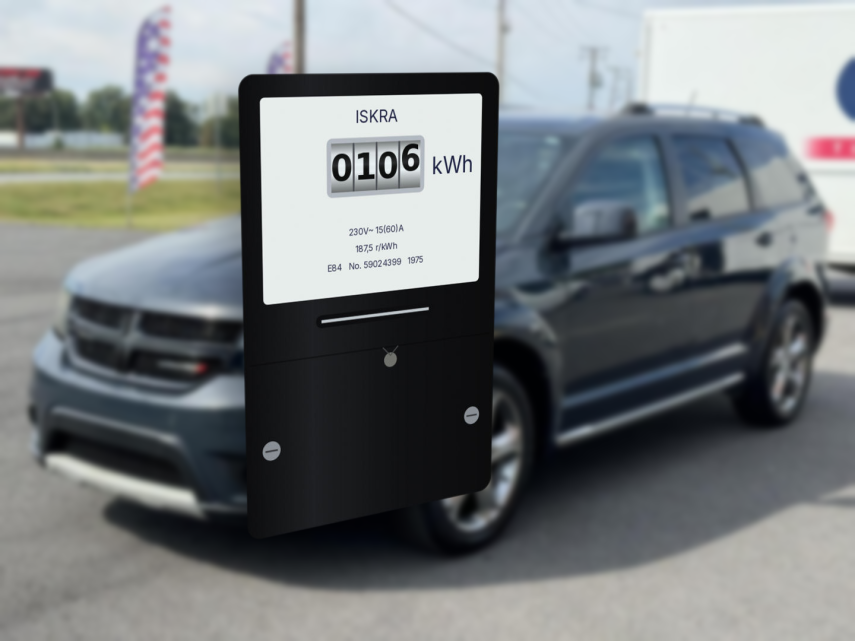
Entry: 106,kWh
